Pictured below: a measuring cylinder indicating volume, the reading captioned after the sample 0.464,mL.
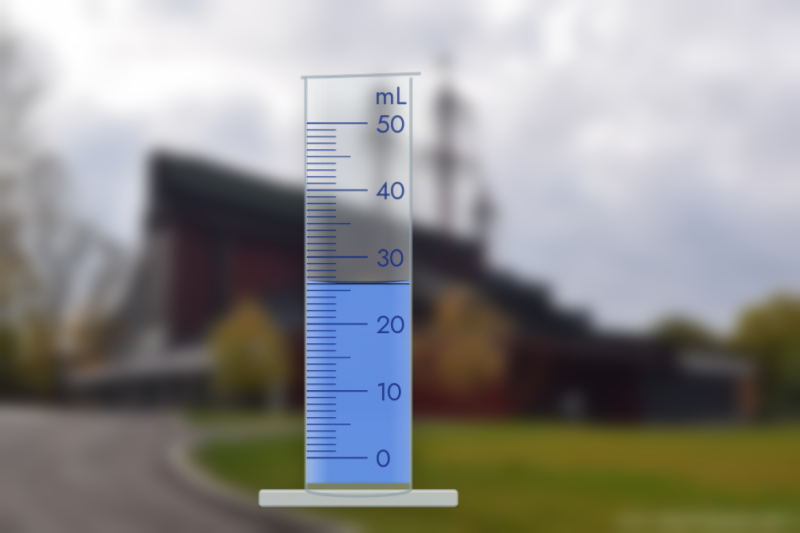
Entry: 26,mL
